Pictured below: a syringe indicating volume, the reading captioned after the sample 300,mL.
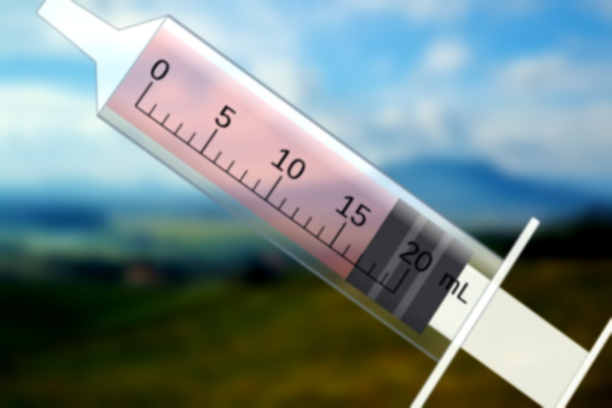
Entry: 17,mL
